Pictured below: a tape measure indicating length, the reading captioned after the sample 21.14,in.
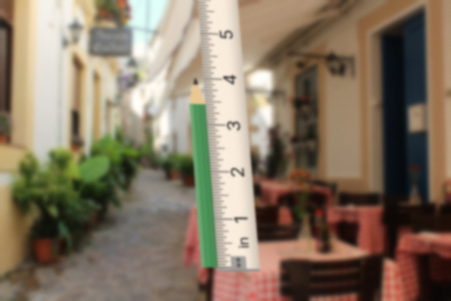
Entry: 4,in
